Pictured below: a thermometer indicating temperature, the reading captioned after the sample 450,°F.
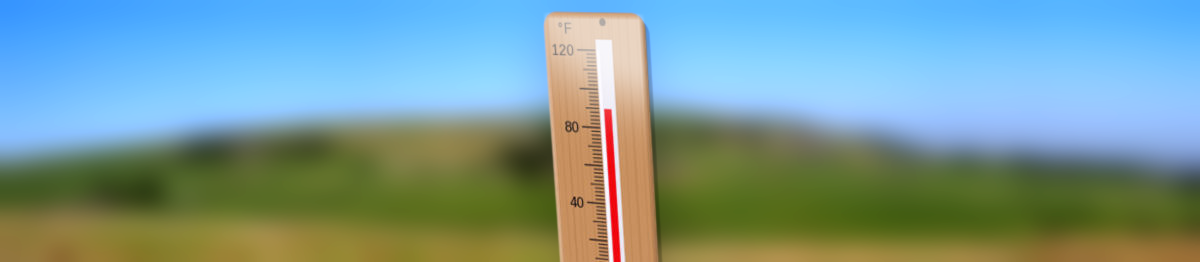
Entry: 90,°F
